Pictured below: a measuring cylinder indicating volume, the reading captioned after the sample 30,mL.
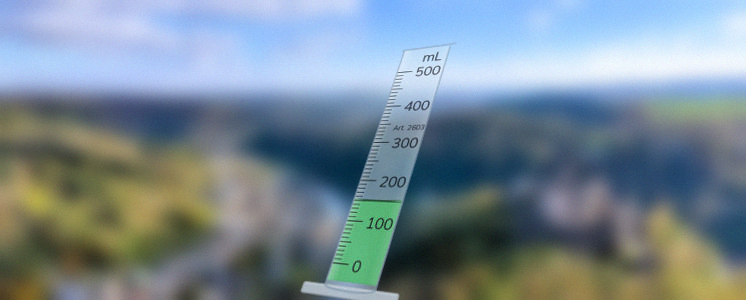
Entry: 150,mL
